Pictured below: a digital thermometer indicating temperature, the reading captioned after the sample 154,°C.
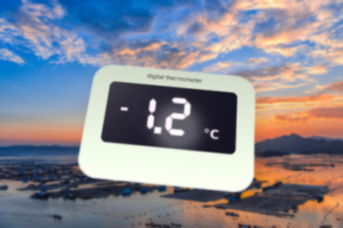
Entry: -1.2,°C
